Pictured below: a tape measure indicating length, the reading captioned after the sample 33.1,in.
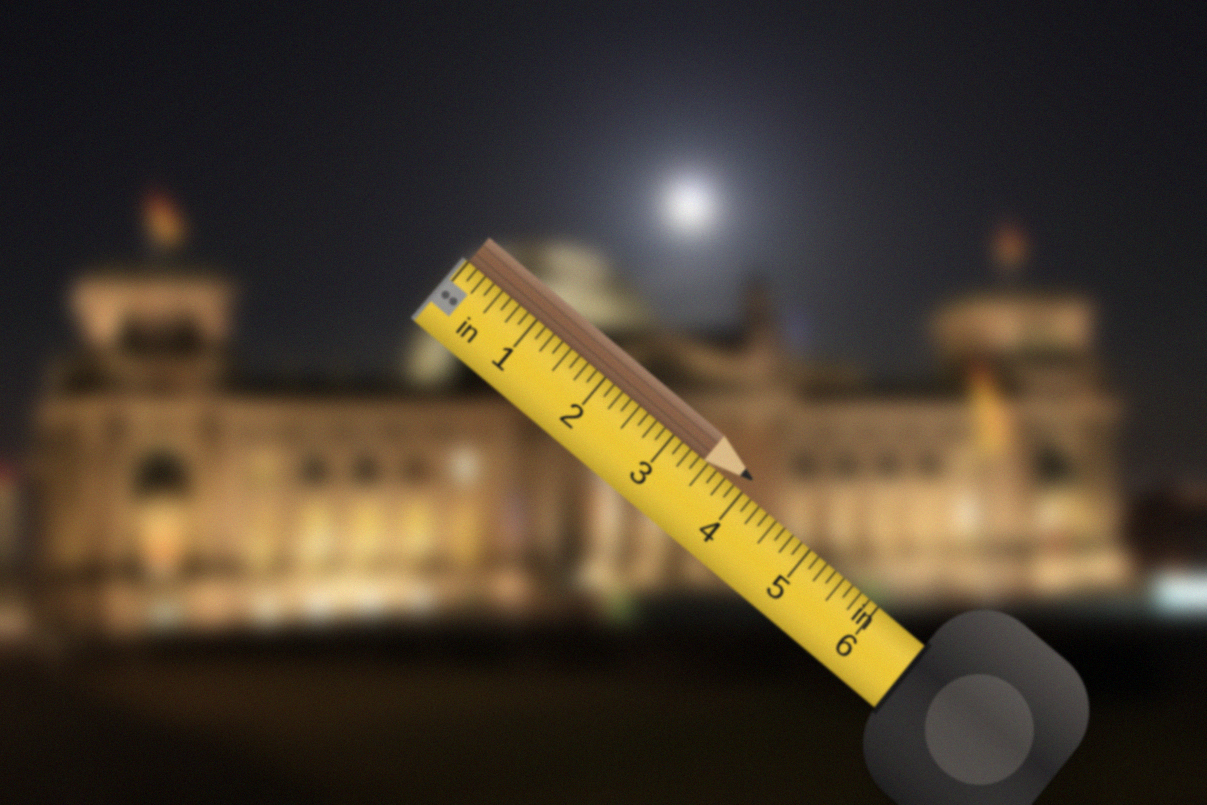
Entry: 4,in
